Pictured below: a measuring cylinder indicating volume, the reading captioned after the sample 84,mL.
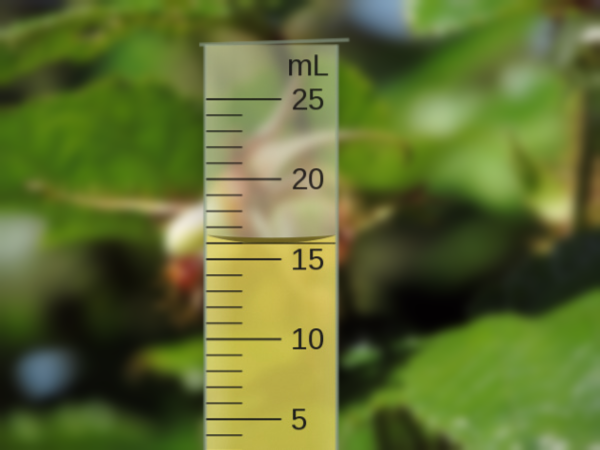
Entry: 16,mL
